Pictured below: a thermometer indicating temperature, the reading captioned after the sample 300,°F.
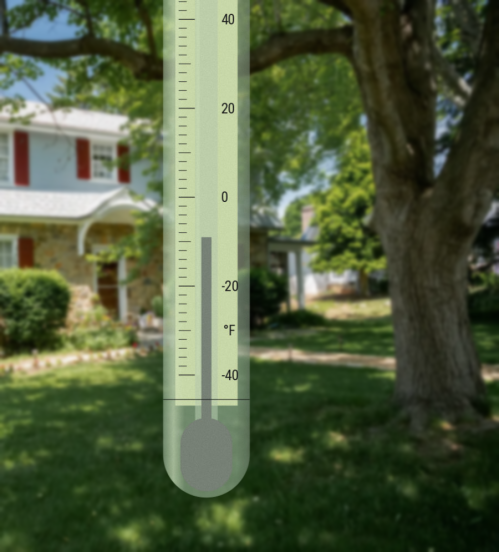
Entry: -9,°F
